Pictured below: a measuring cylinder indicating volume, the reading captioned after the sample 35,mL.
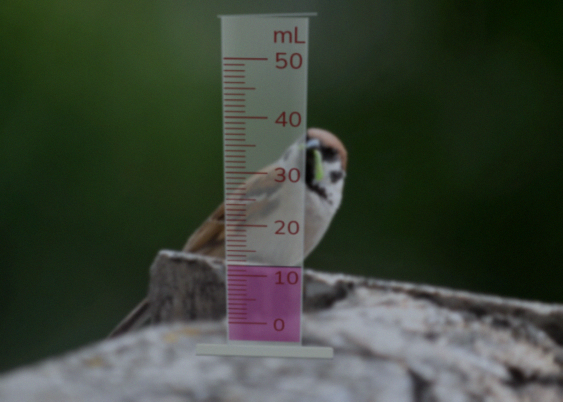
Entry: 12,mL
